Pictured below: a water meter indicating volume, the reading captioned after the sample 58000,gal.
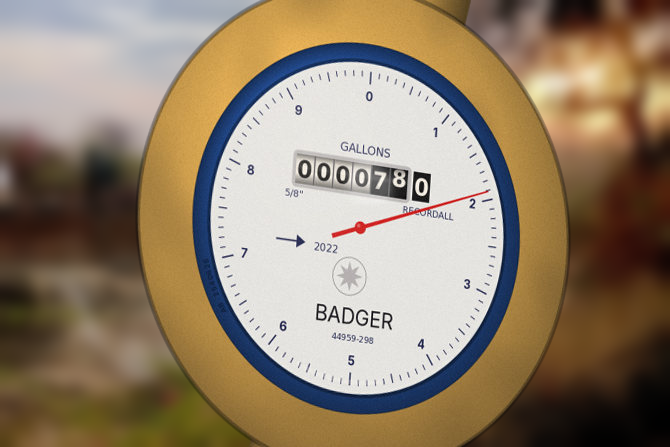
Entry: 781.9,gal
